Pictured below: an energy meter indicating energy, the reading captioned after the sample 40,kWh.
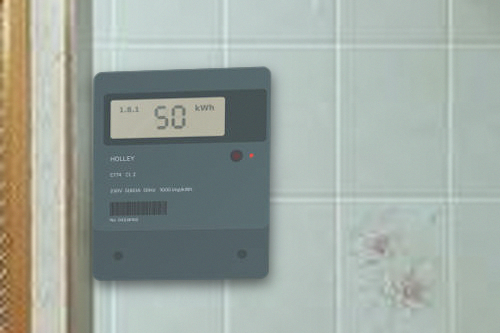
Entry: 50,kWh
